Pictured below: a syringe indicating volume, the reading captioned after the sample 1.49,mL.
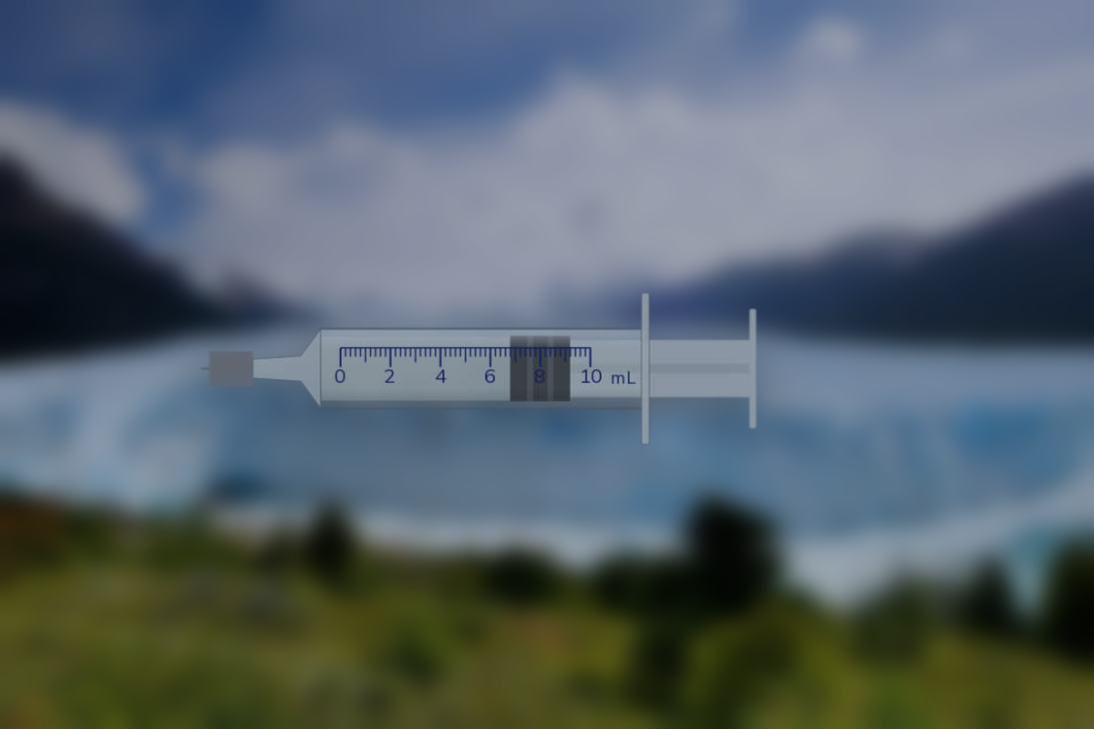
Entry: 6.8,mL
